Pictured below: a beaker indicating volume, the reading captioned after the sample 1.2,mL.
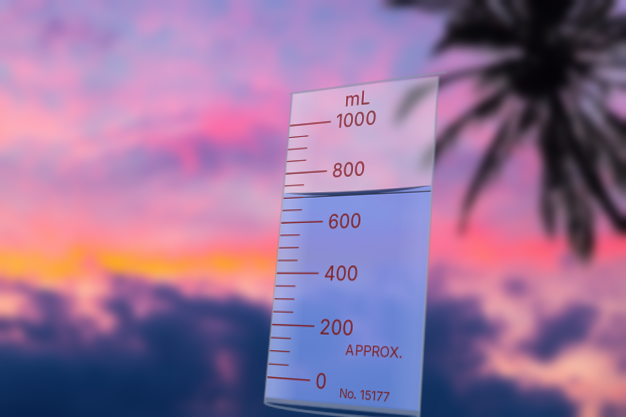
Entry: 700,mL
